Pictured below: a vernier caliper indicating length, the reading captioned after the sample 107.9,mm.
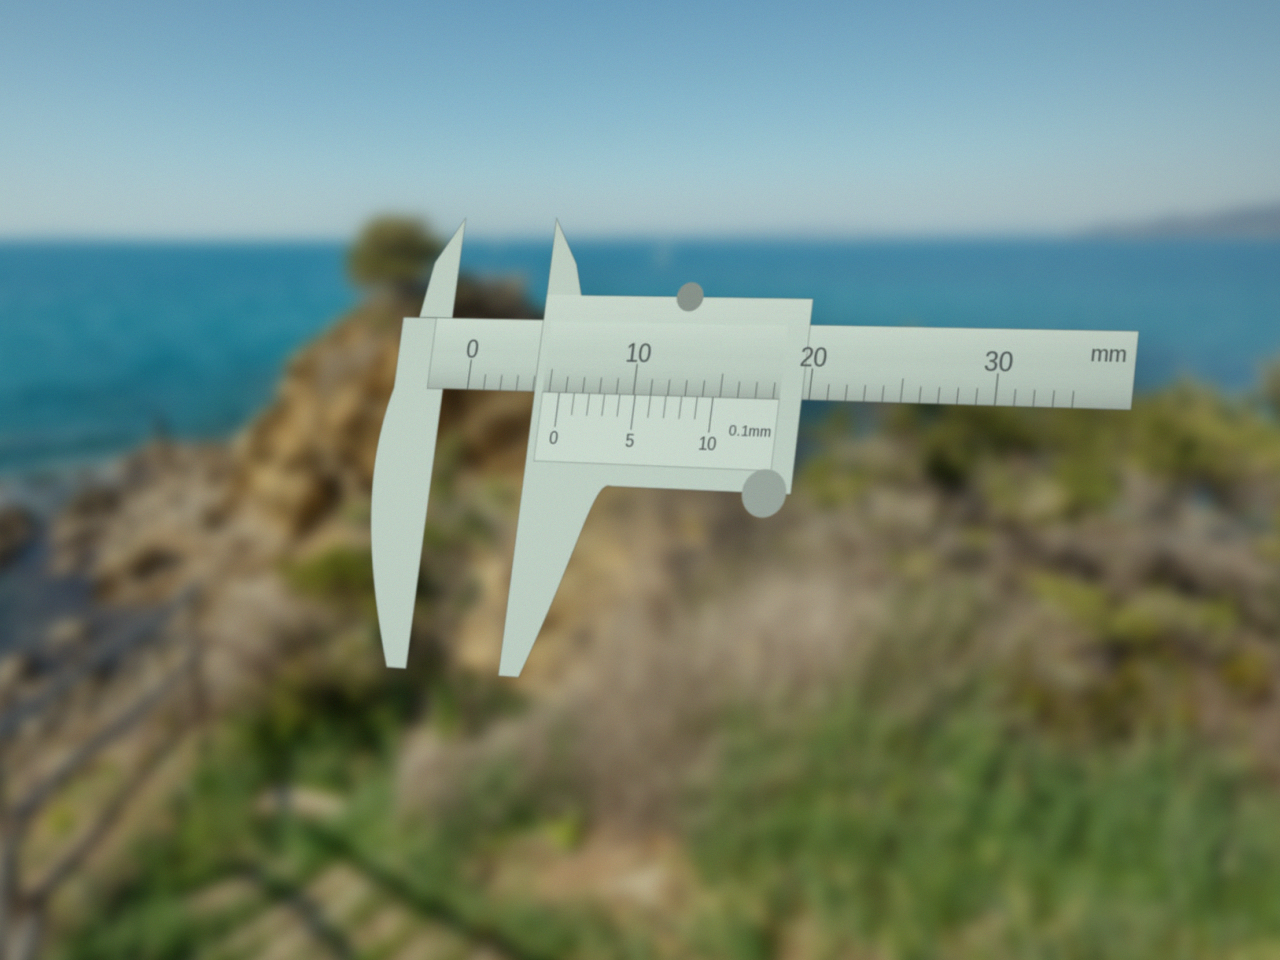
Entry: 5.6,mm
